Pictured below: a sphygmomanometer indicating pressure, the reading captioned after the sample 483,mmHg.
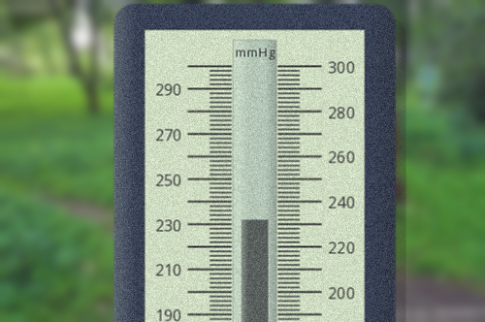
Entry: 232,mmHg
